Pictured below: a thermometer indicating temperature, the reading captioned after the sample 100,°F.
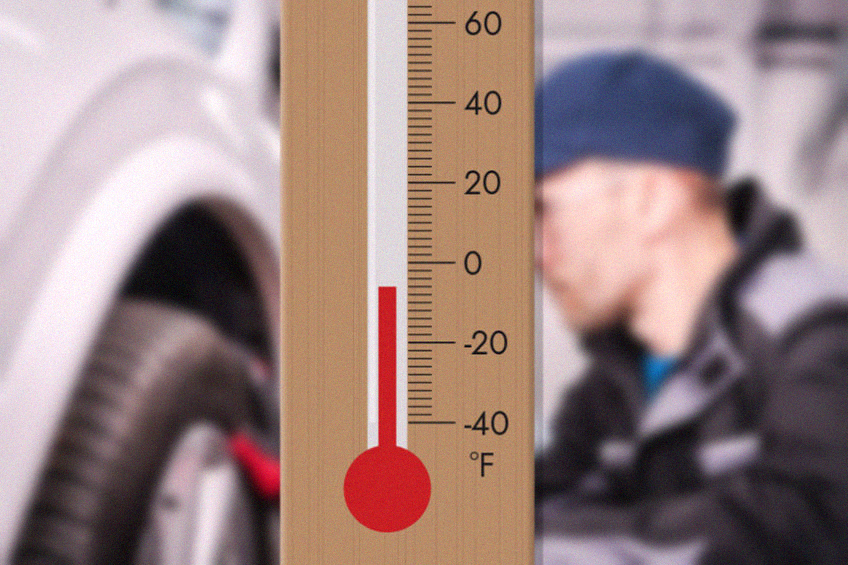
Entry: -6,°F
